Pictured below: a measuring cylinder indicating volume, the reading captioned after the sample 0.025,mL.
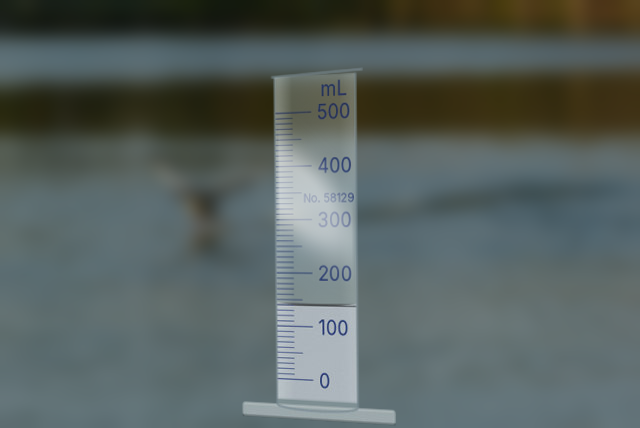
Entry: 140,mL
